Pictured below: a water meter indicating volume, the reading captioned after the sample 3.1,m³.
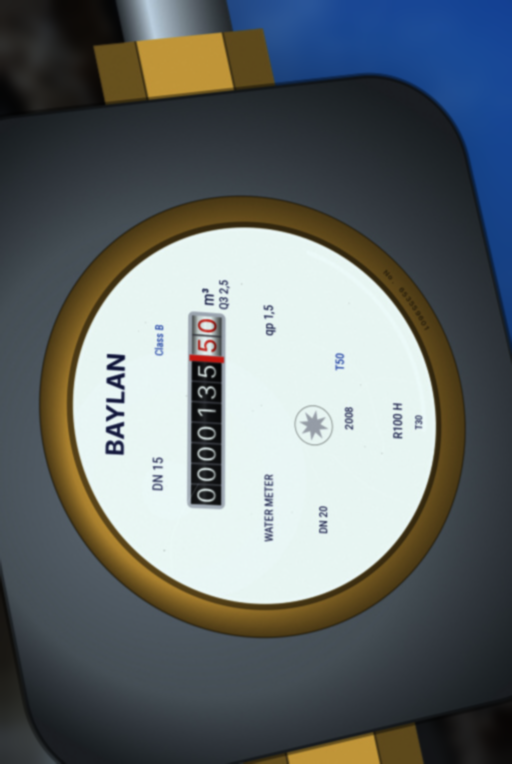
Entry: 135.50,m³
